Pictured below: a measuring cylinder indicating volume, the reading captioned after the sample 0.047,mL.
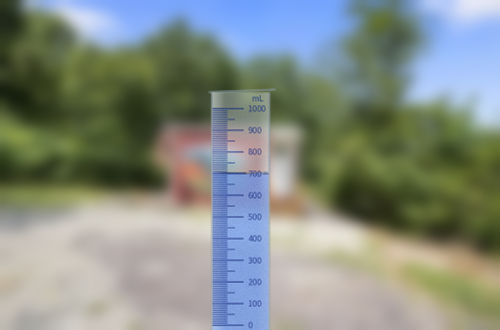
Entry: 700,mL
